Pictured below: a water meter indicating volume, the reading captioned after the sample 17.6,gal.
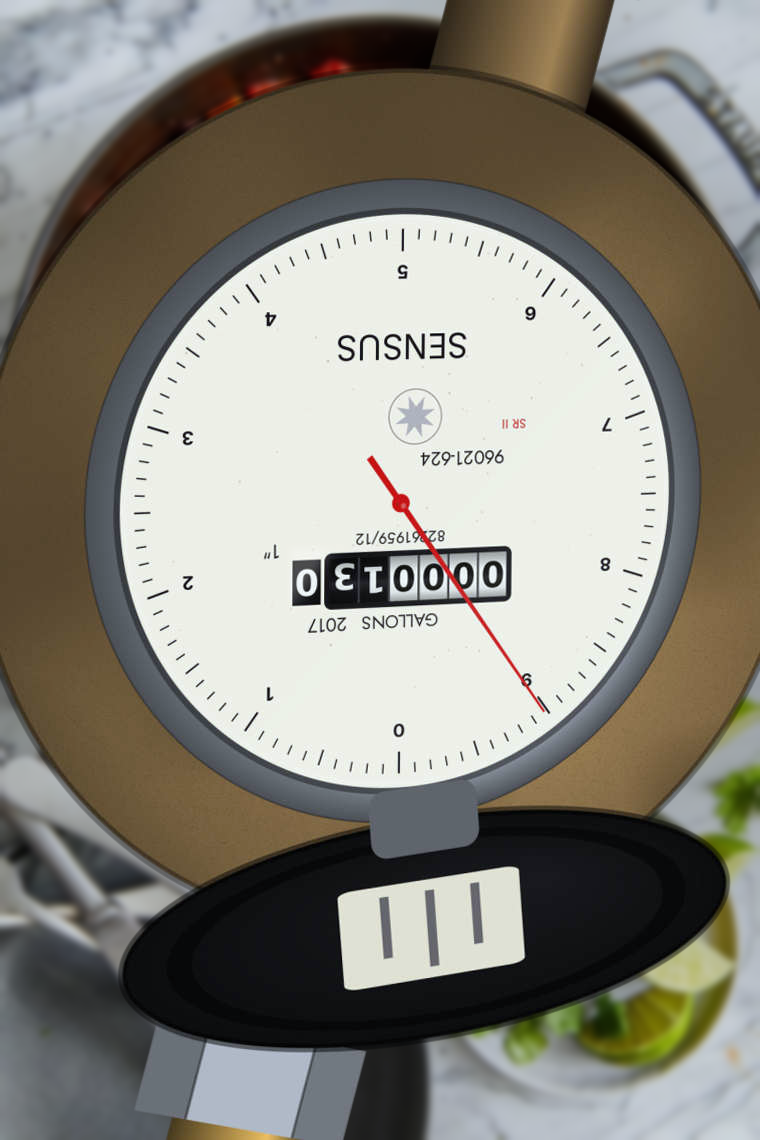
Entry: 129.0,gal
